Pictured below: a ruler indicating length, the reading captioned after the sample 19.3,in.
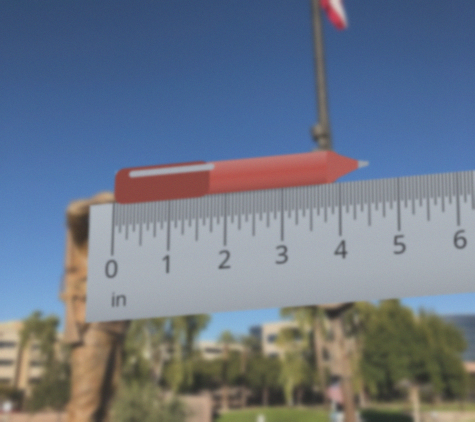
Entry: 4.5,in
